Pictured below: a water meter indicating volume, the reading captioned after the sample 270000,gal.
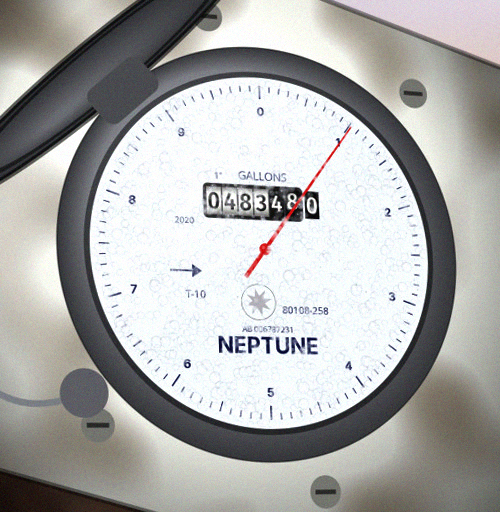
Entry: 483481.0,gal
